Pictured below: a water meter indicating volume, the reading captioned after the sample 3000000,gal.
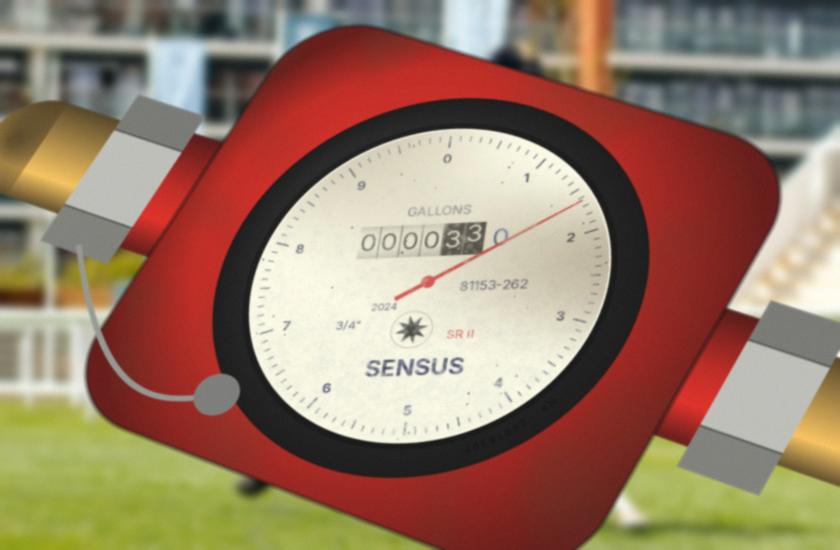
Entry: 331.6,gal
